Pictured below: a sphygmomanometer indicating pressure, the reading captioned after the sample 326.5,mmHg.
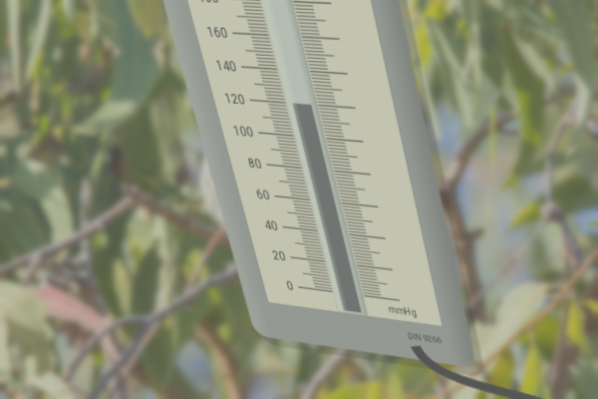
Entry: 120,mmHg
